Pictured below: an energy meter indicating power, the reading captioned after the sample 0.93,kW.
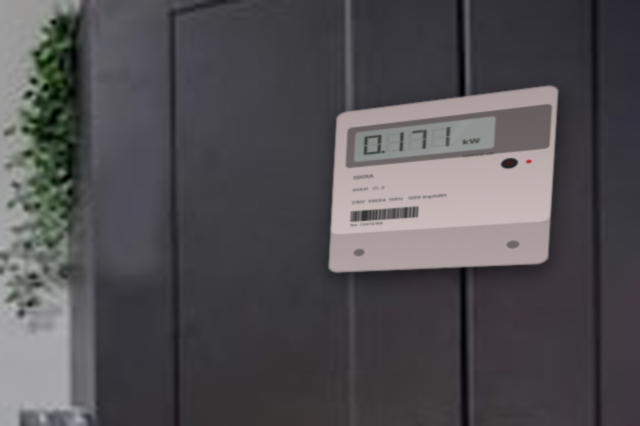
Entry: 0.171,kW
